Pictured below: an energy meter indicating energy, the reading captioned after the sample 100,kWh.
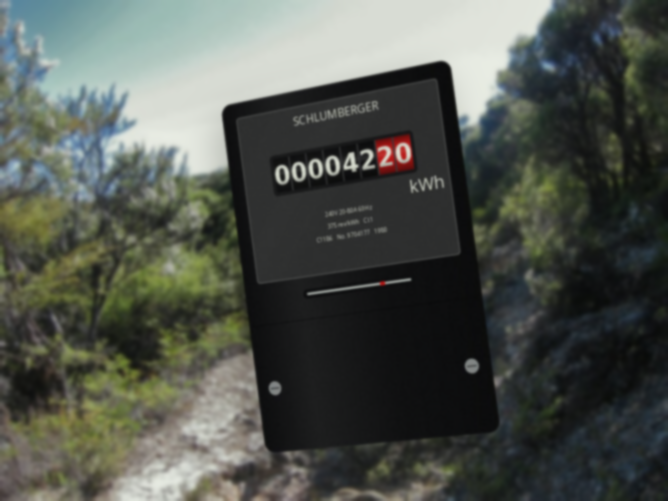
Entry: 42.20,kWh
